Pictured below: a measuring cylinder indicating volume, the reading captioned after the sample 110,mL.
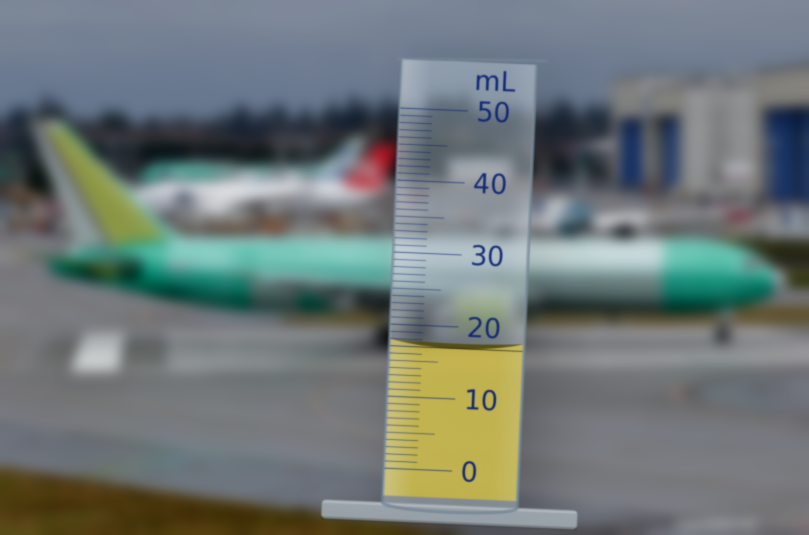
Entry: 17,mL
